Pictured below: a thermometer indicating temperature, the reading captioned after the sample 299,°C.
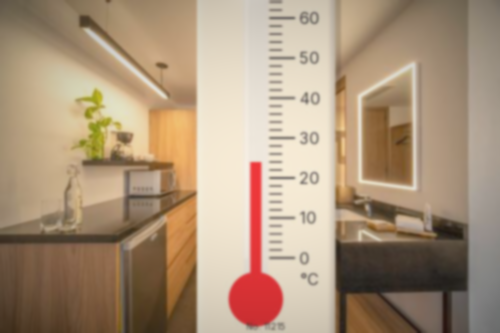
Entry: 24,°C
